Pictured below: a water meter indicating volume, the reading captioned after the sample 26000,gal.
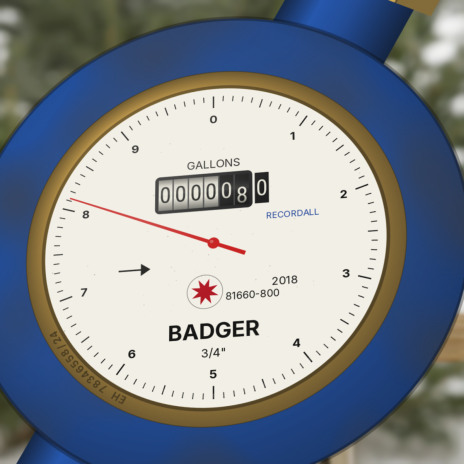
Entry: 78.1,gal
